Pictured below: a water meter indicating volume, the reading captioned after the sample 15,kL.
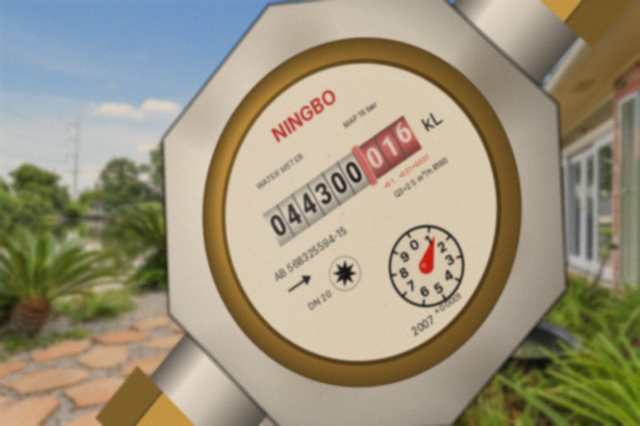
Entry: 44300.0161,kL
